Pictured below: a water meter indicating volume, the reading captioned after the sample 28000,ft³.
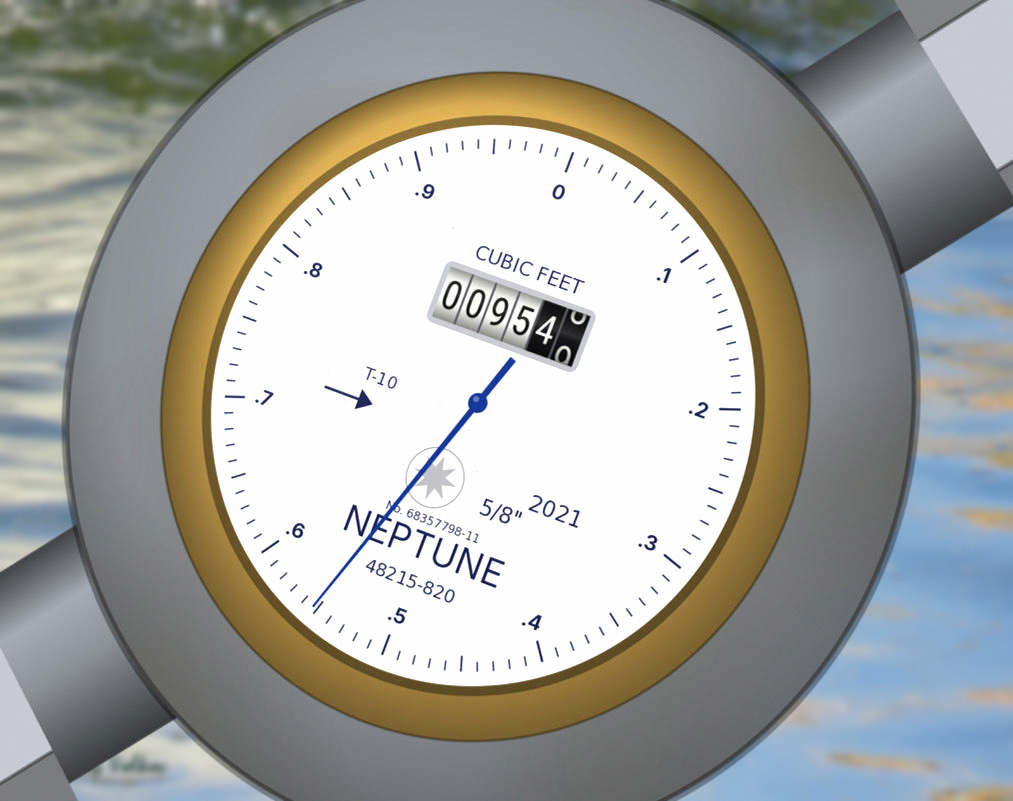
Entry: 9548.55,ft³
